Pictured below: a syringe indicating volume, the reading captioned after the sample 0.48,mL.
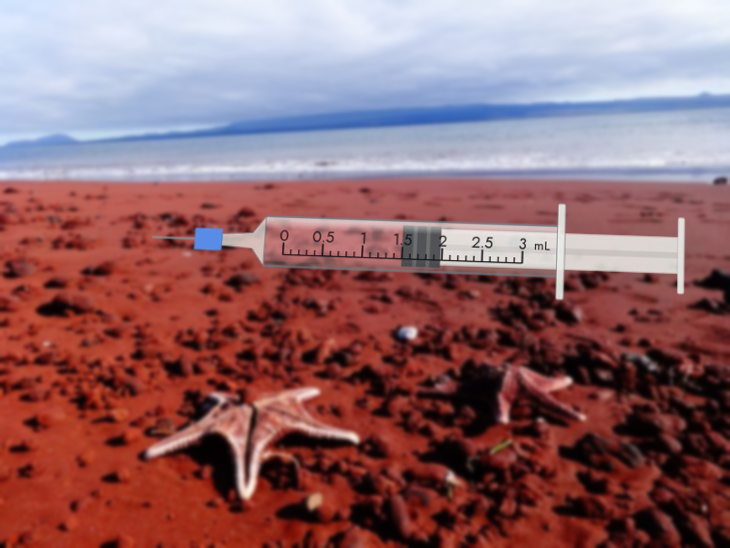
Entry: 1.5,mL
